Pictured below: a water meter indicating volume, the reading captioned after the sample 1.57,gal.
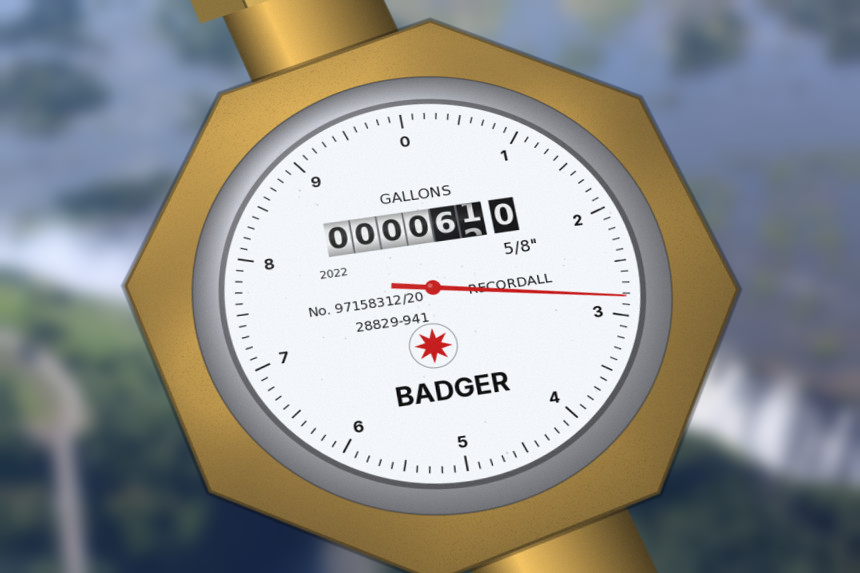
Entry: 612.8,gal
